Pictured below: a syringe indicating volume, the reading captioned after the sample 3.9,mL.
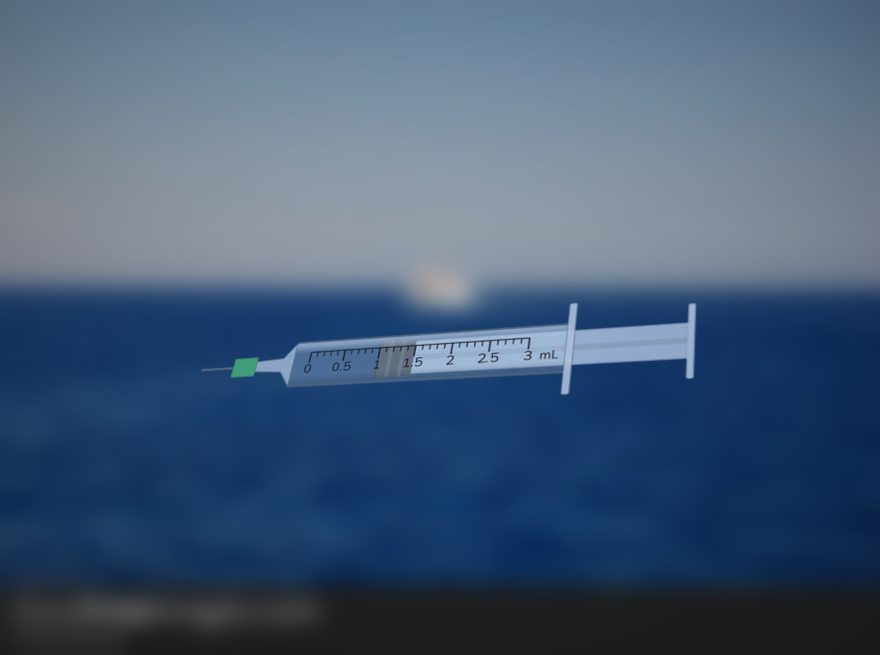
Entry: 1,mL
